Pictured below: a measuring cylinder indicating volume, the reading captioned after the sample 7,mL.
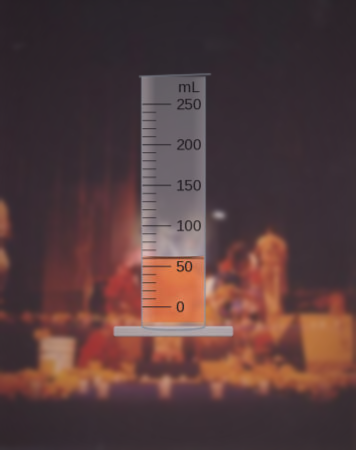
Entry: 60,mL
